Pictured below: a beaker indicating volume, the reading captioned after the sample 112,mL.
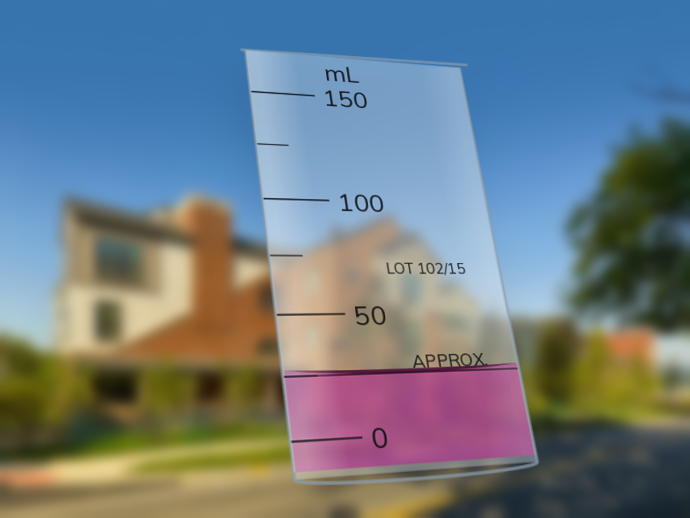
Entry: 25,mL
